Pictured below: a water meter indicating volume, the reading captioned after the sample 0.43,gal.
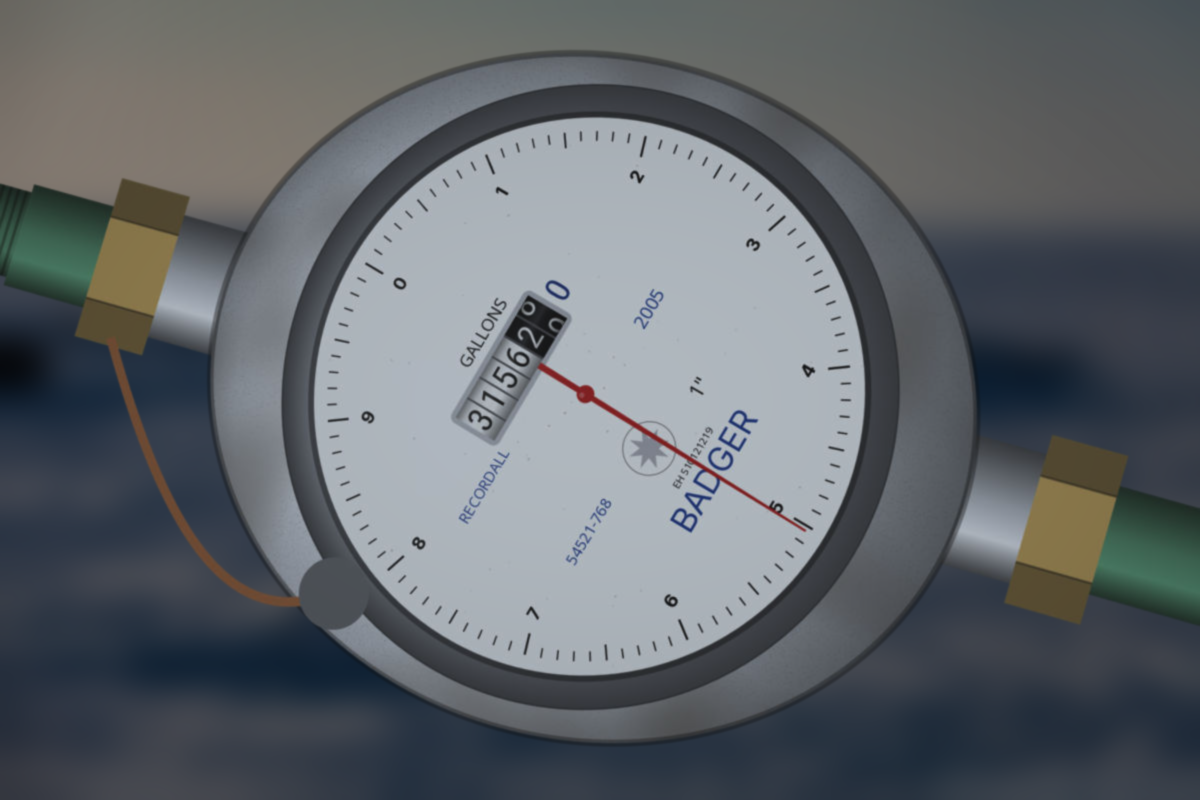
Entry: 3156285.0,gal
